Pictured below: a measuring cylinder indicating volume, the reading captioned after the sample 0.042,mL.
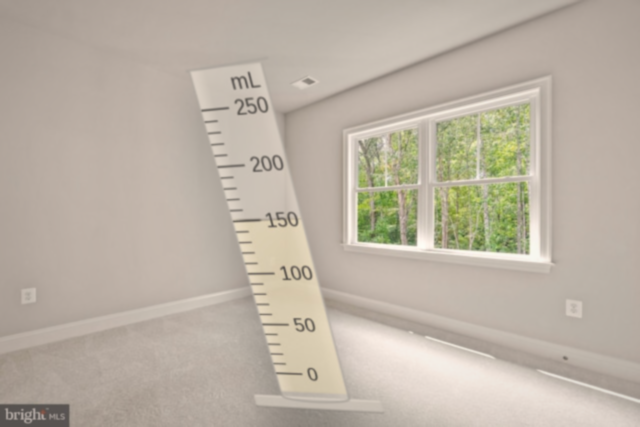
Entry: 150,mL
